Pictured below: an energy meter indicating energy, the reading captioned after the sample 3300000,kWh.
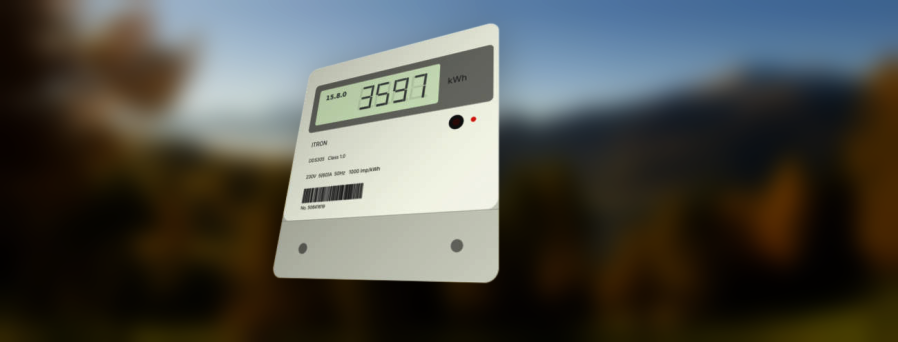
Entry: 3597,kWh
